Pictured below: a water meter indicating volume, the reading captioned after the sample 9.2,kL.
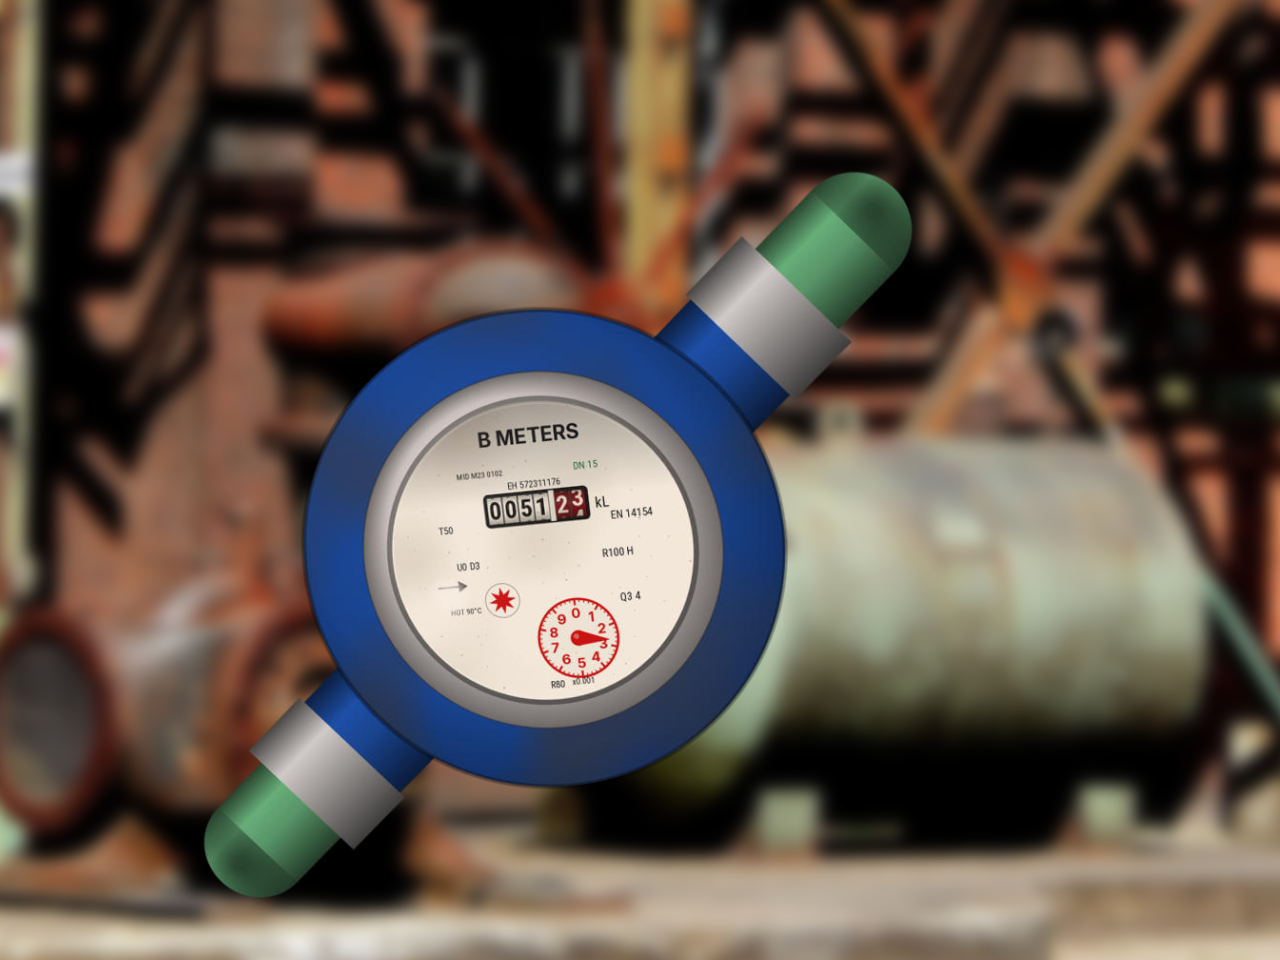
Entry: 51.232,kL
